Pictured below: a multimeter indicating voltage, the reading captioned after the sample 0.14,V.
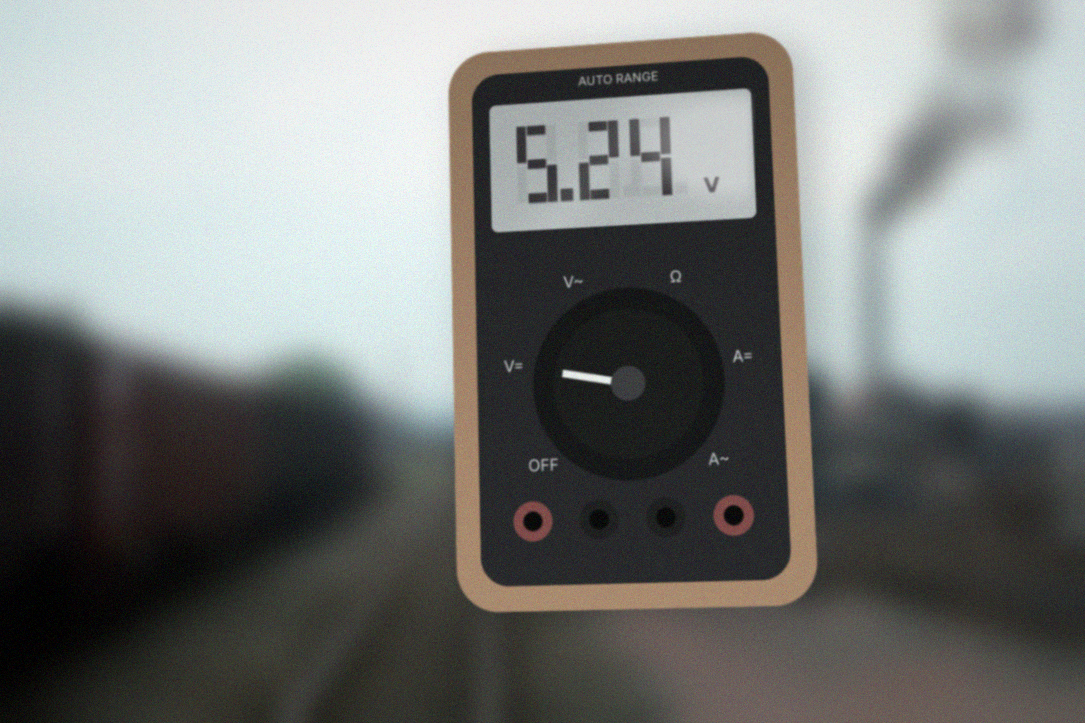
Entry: 5.24,V
